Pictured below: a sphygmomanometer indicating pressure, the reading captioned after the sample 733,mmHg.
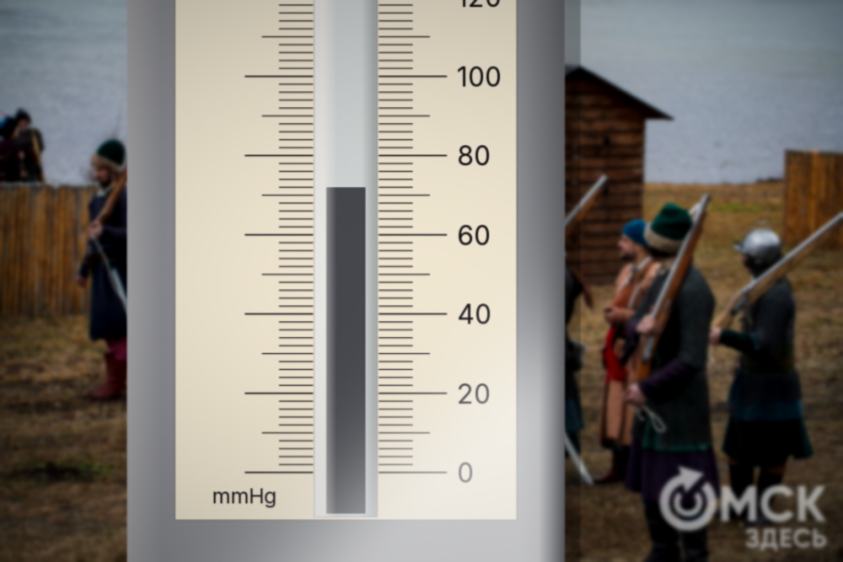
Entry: 72,mmHg
